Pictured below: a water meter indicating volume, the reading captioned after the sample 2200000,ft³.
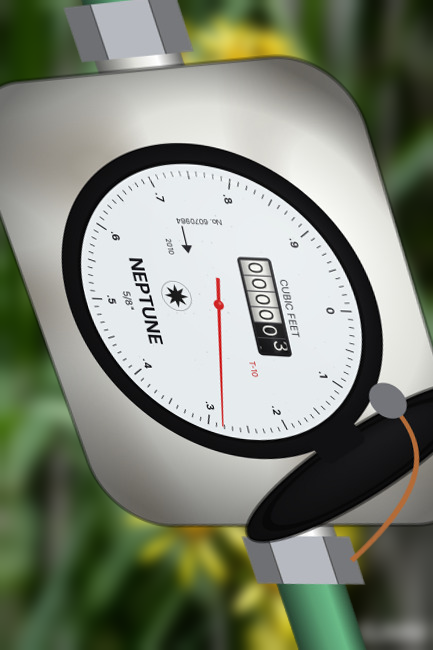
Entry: 3.28,ft³
